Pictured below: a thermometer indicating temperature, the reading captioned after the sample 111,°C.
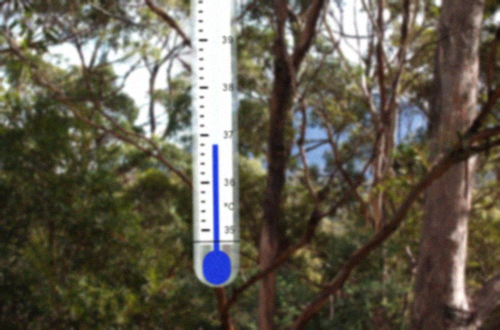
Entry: 36.8,°C
